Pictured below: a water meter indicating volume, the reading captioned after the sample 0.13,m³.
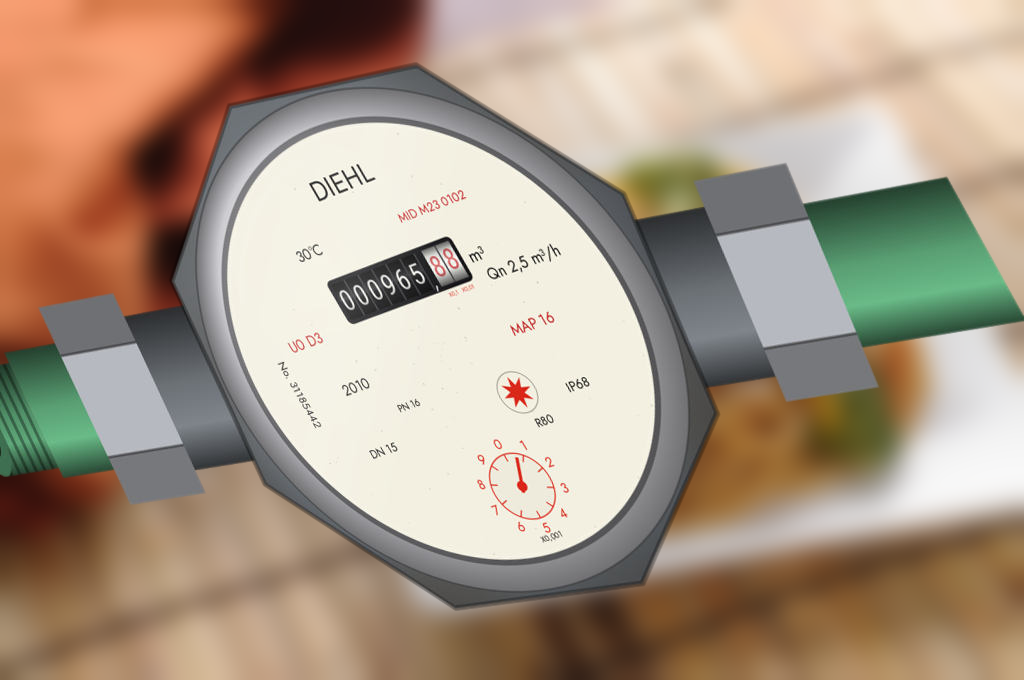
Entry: 965.880,m³
